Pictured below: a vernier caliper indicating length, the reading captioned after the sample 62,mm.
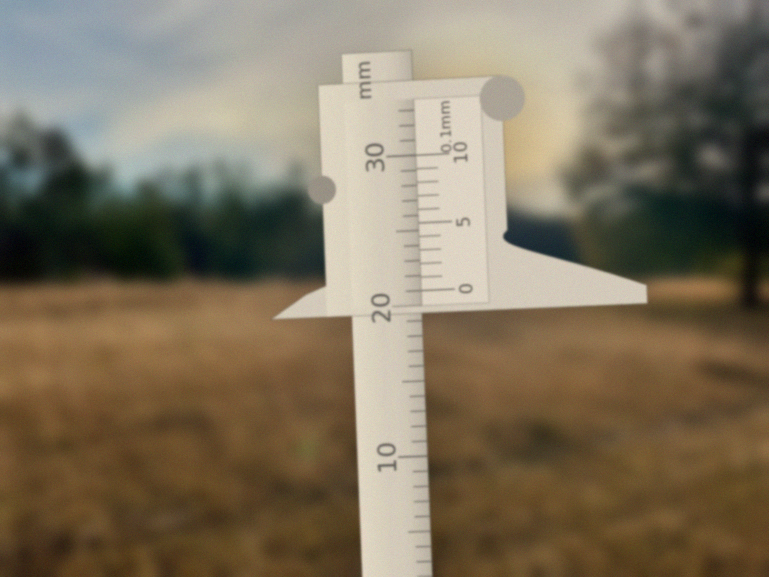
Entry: 21.0,mm
